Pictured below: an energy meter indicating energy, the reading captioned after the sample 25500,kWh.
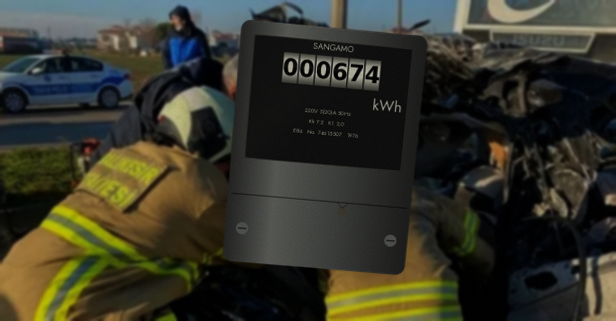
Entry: 674,kWh
